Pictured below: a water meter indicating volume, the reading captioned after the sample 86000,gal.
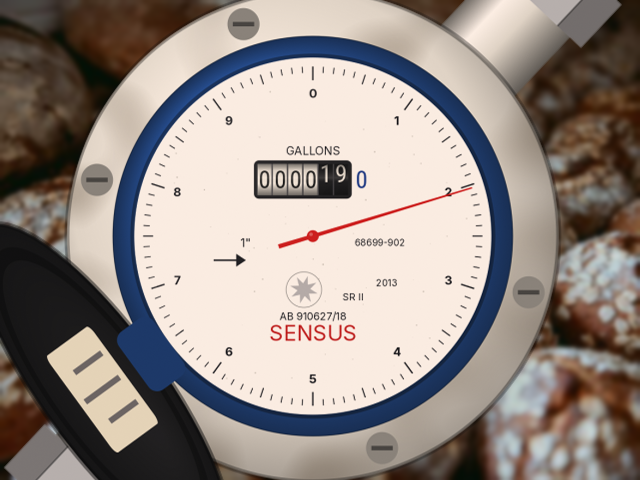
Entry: 192.0,gal
